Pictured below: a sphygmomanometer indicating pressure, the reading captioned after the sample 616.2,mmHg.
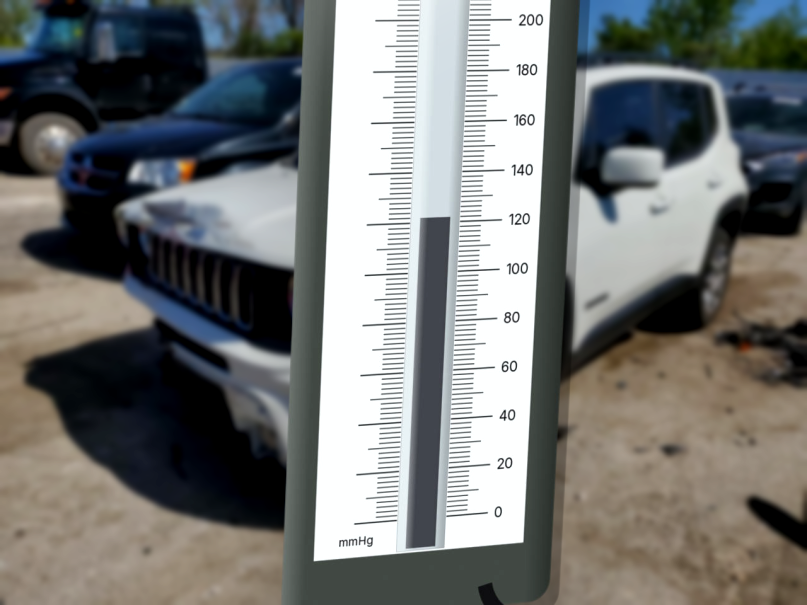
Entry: 122,mmHg
